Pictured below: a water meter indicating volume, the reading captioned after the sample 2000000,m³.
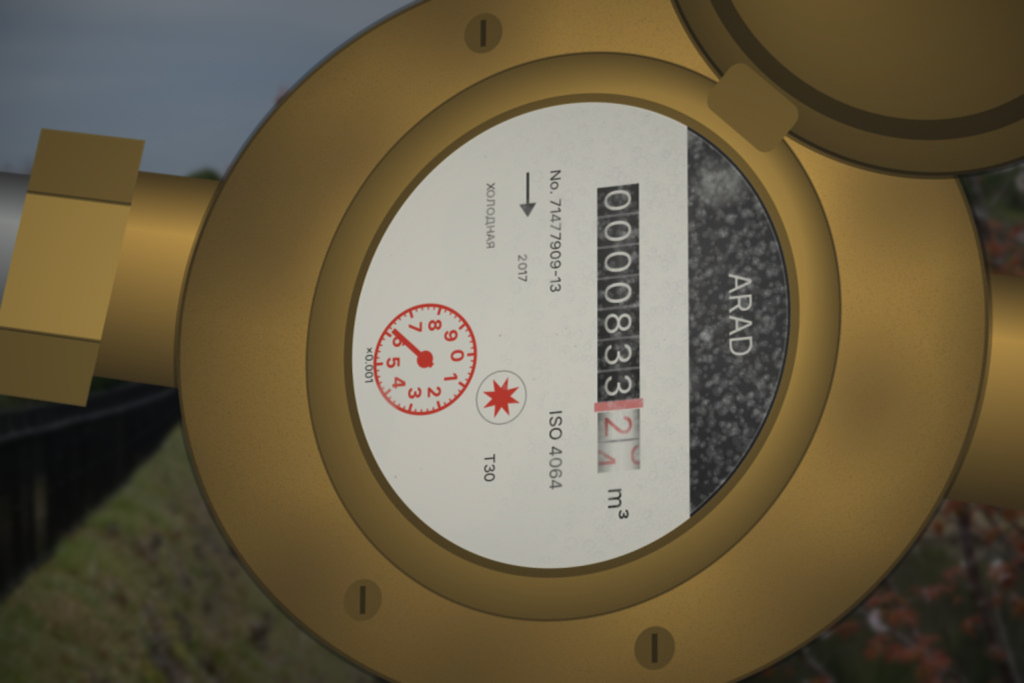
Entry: 833.236,m³
